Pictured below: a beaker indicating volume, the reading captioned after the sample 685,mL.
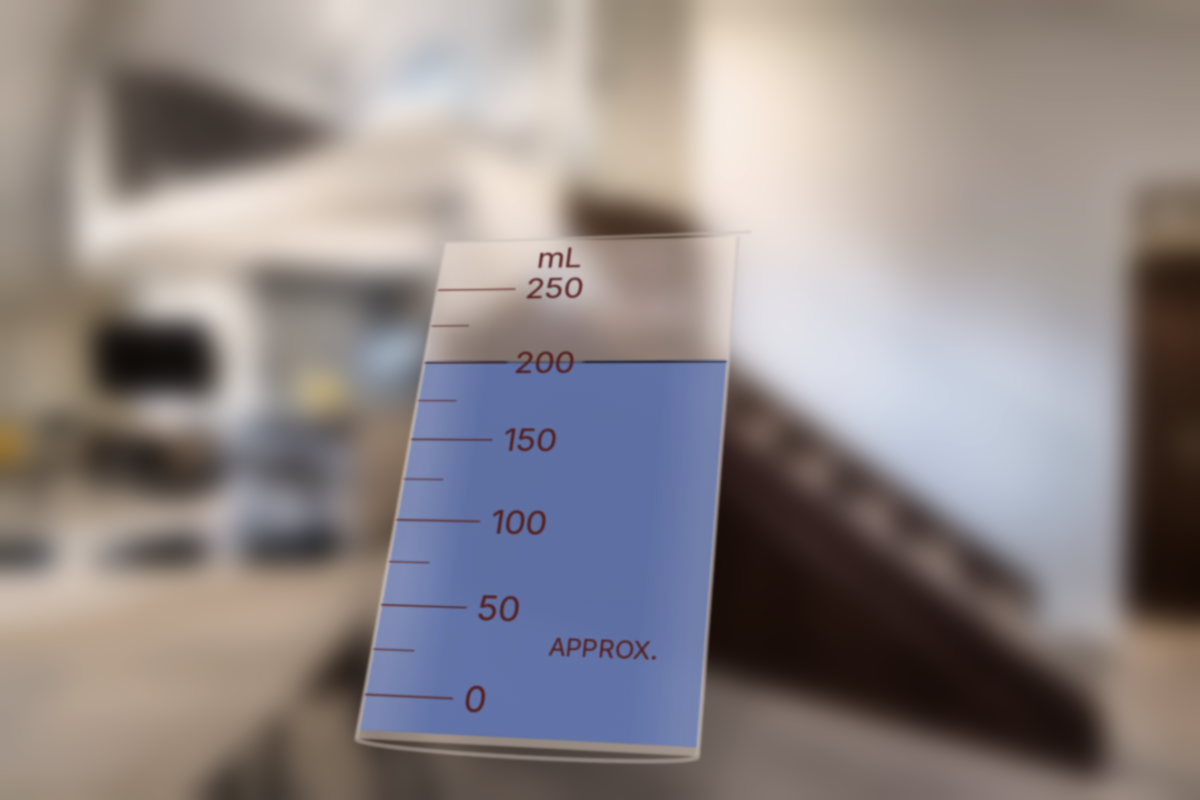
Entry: 200,mL
